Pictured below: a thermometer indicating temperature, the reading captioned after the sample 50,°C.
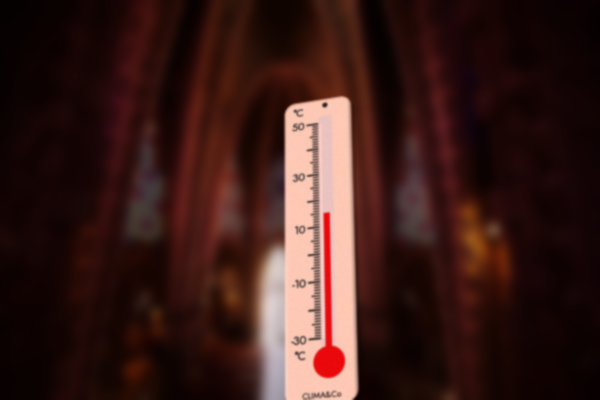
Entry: 15,°C
